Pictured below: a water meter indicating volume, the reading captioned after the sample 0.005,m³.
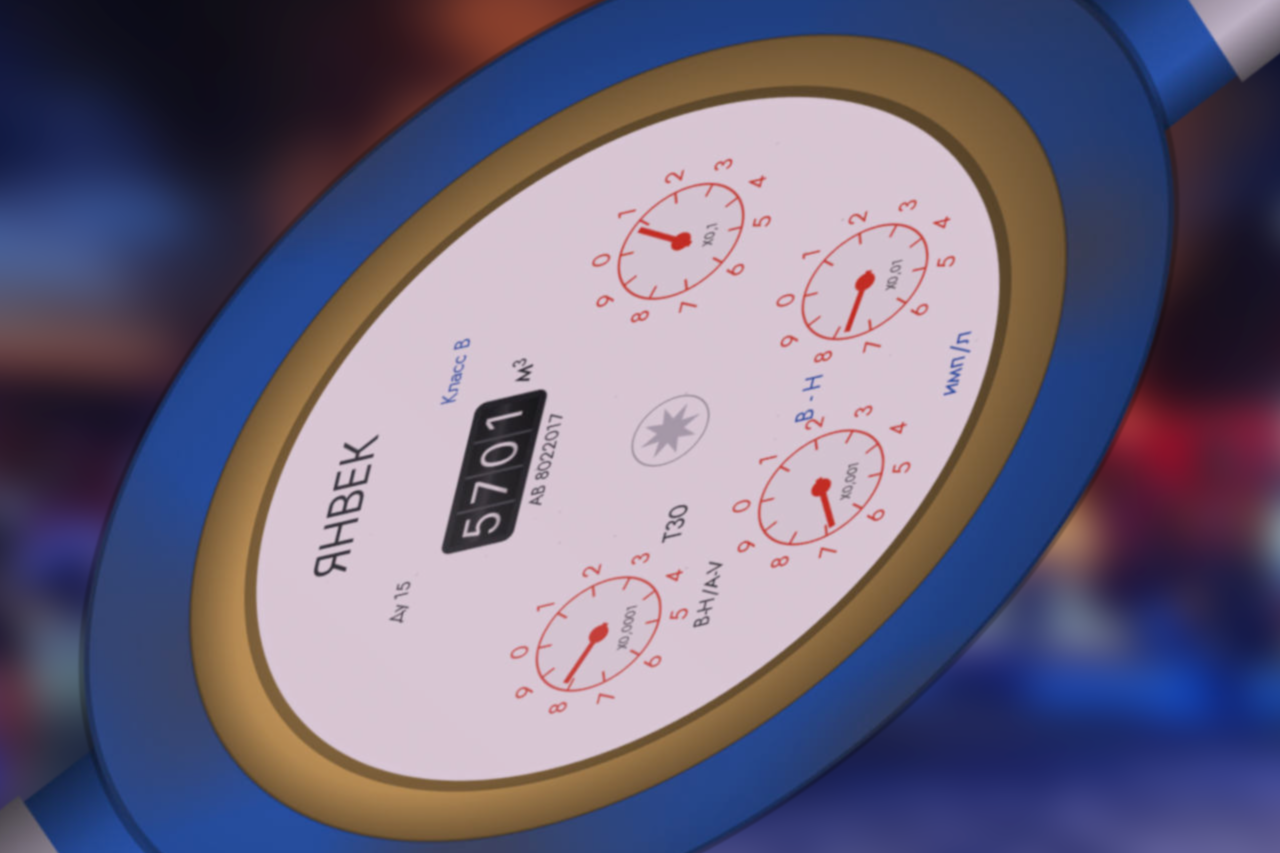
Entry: 5701.0768,m³
